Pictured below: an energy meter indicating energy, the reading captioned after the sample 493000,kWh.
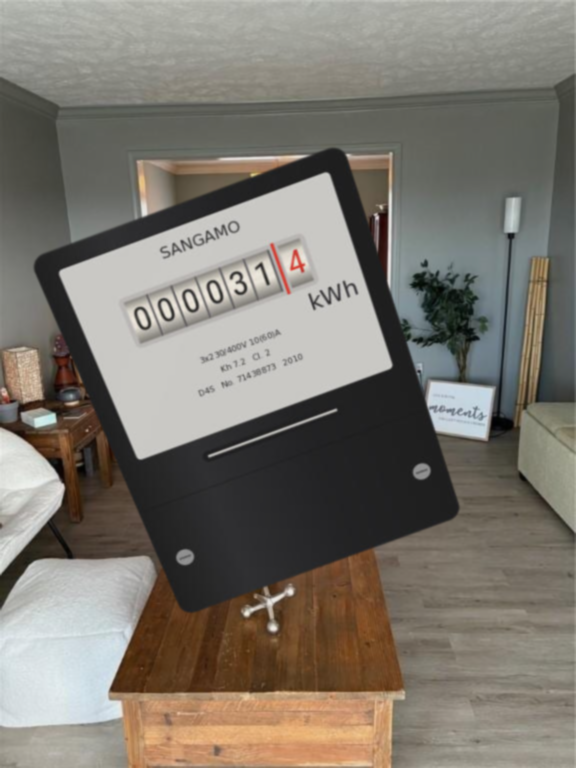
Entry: 31.4,kWh
